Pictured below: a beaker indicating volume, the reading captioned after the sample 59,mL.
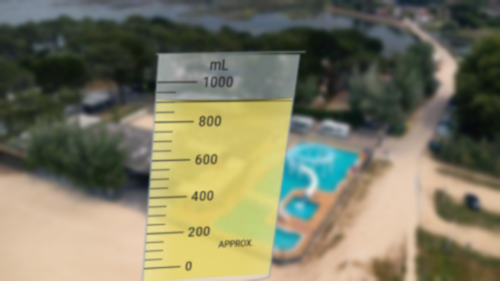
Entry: 900,mL
